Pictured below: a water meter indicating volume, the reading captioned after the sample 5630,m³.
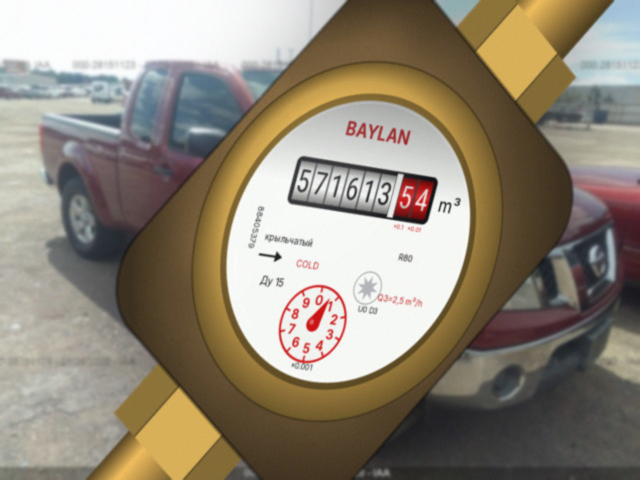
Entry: 571613.540,m³
